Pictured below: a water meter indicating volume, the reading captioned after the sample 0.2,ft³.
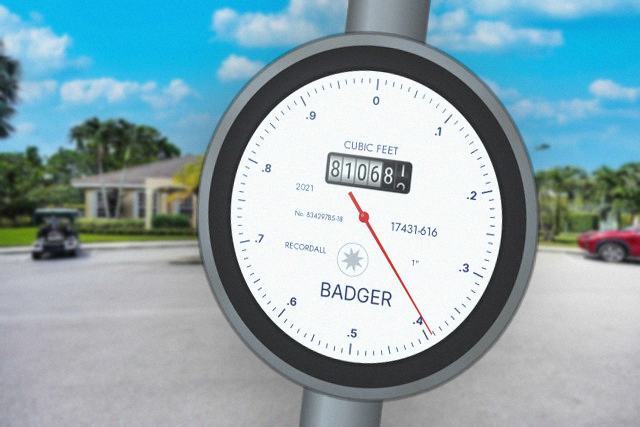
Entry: 810681.39,ft³
